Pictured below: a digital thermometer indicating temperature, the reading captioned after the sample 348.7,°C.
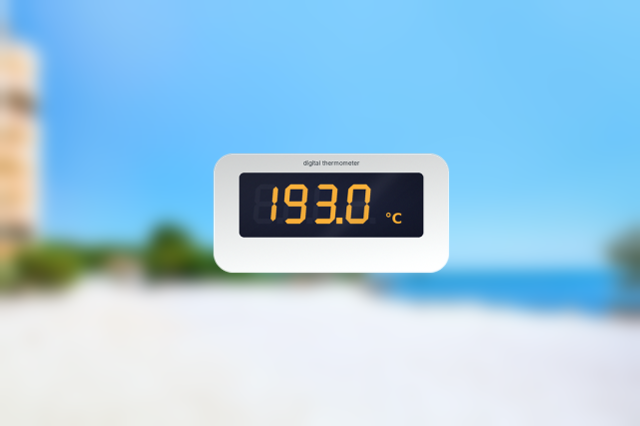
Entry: 193.0,°C
